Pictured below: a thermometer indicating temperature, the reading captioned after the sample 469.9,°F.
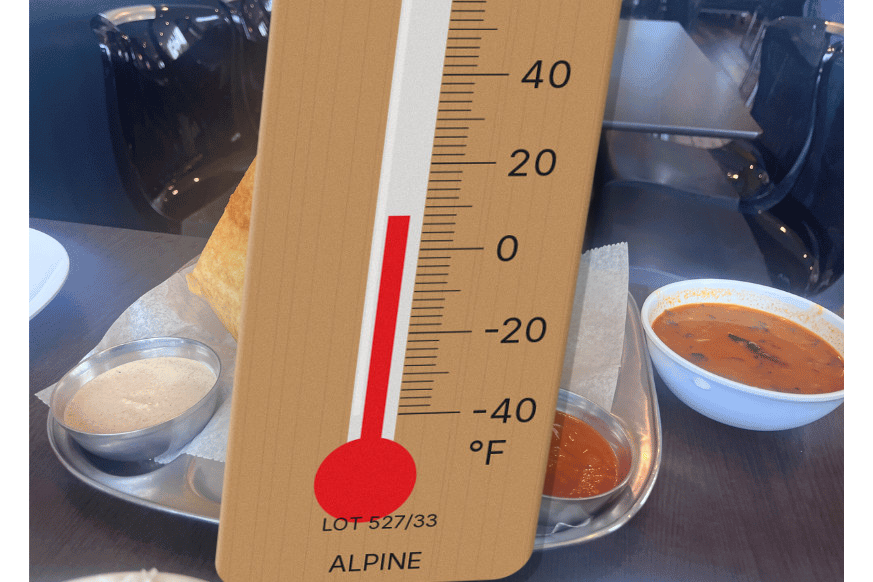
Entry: 8,°F
